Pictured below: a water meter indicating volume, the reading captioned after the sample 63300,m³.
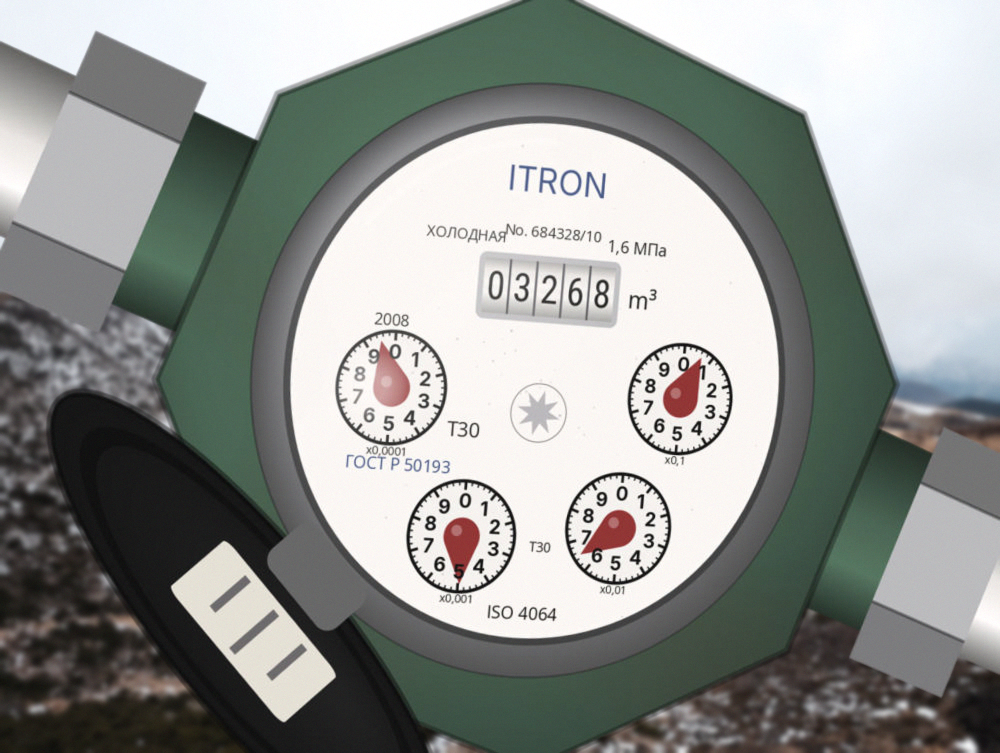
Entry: 3268.0649,m³
